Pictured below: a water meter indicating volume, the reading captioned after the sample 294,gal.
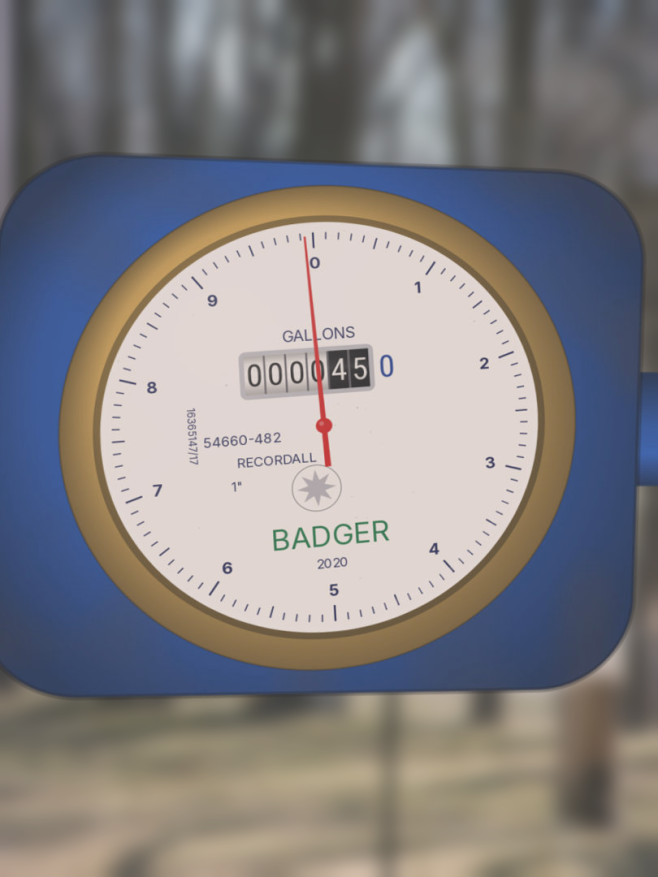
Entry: 449.9,gal
